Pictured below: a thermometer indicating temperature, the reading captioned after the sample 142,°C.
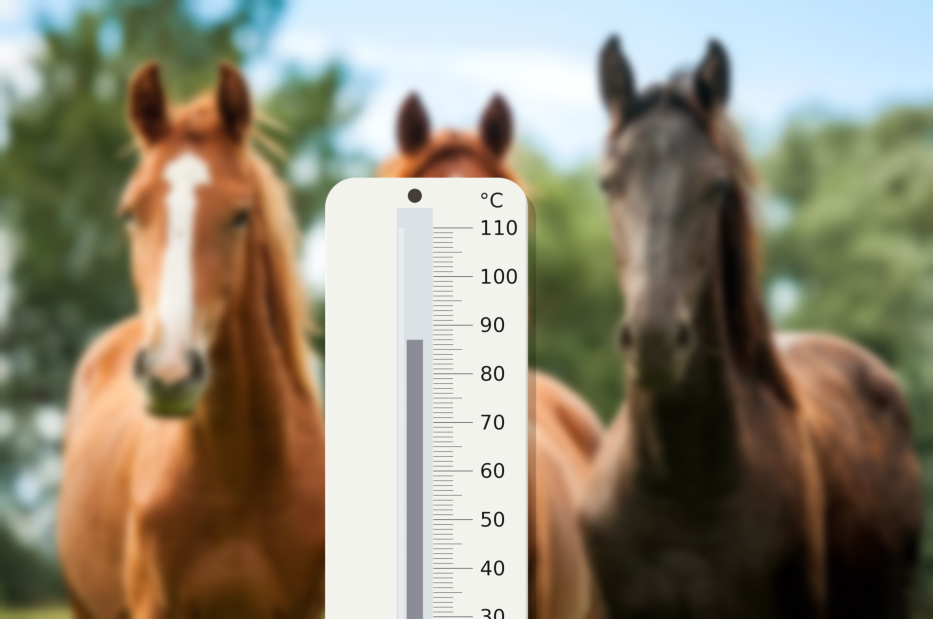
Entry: 87,°C
